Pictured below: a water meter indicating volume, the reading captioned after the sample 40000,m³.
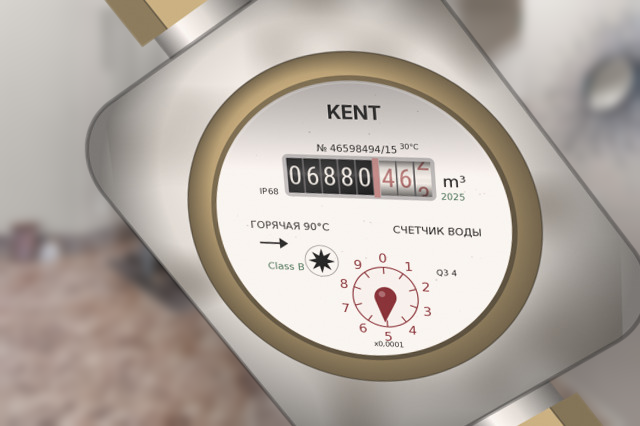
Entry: 6880.4625,m³
